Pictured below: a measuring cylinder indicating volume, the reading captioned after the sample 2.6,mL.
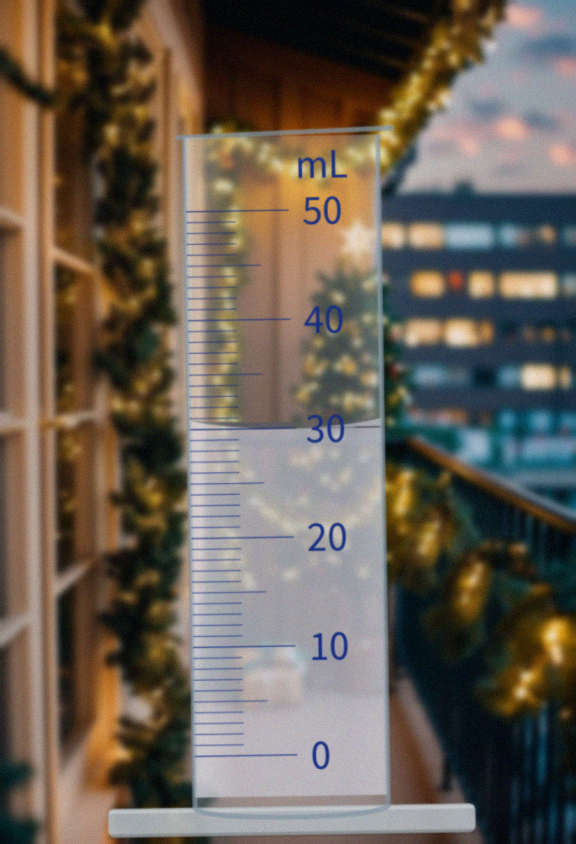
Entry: 30,mL
